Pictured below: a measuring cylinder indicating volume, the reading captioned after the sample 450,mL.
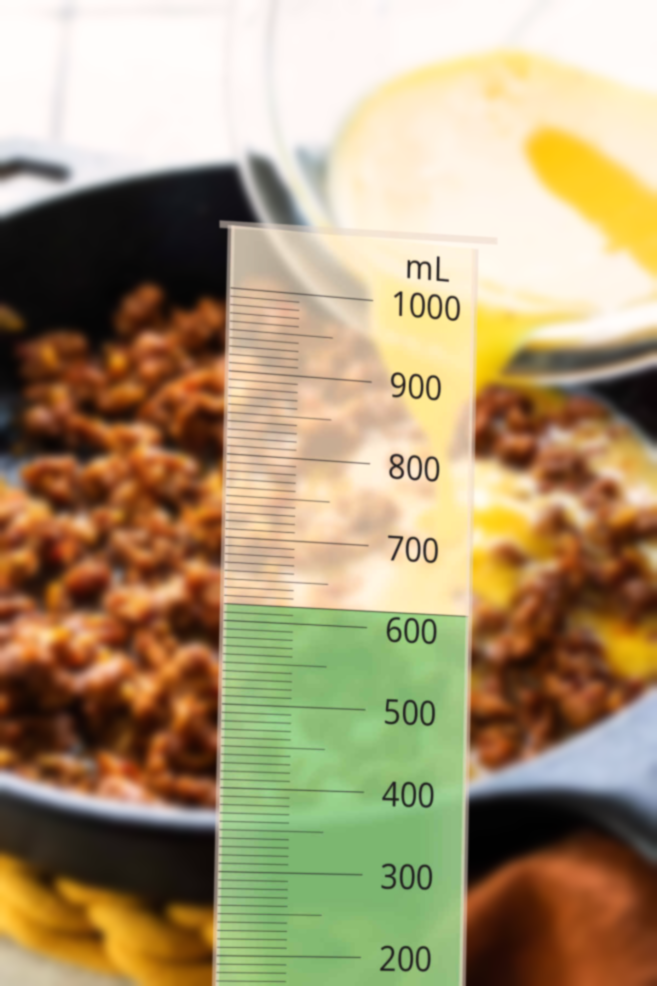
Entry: 620,mL
